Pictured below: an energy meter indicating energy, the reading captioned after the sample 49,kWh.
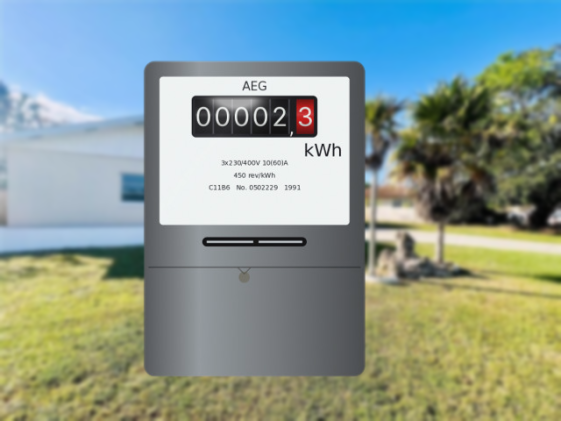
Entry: 2.3,kWh
